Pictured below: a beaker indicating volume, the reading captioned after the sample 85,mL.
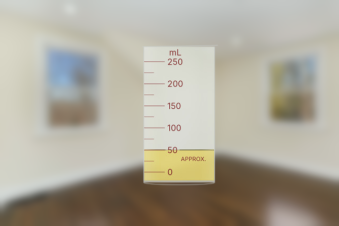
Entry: 50,mL
